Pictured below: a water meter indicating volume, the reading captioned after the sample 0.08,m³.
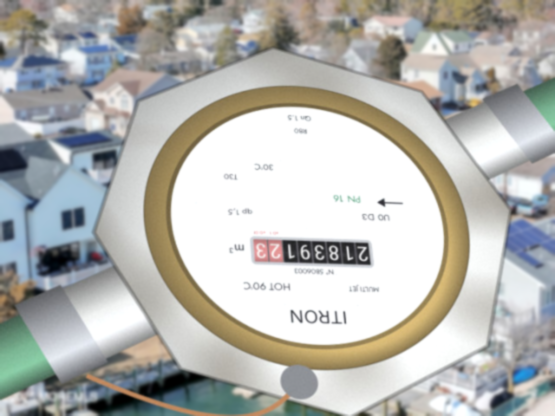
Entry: 218391.23,m³
